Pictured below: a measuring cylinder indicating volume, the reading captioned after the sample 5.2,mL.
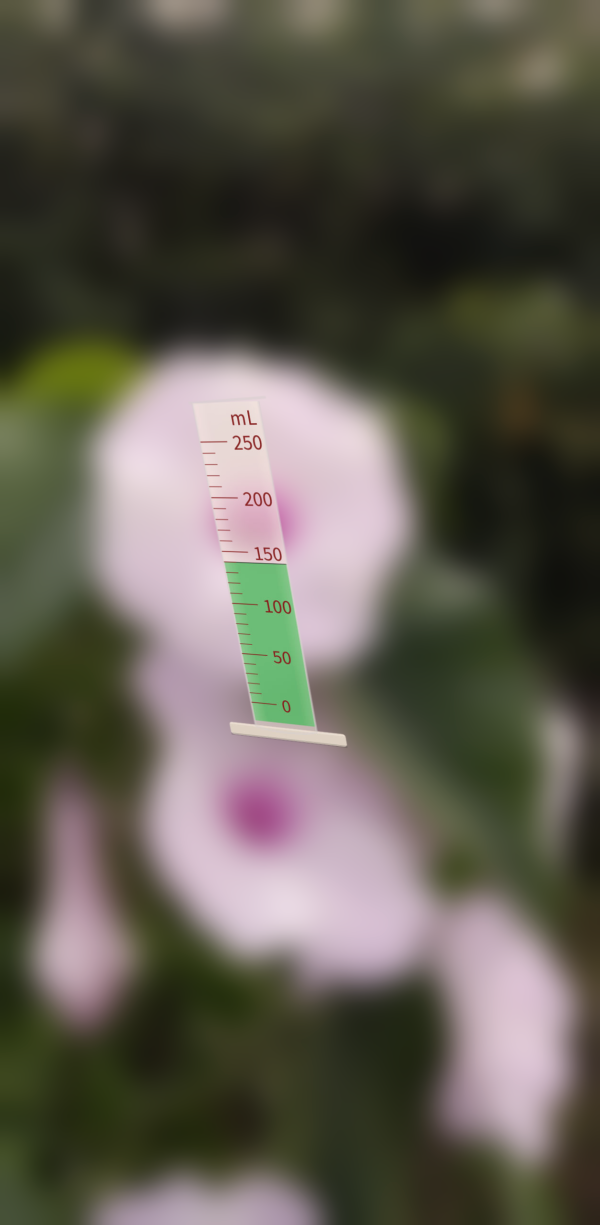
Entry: 140,mL
